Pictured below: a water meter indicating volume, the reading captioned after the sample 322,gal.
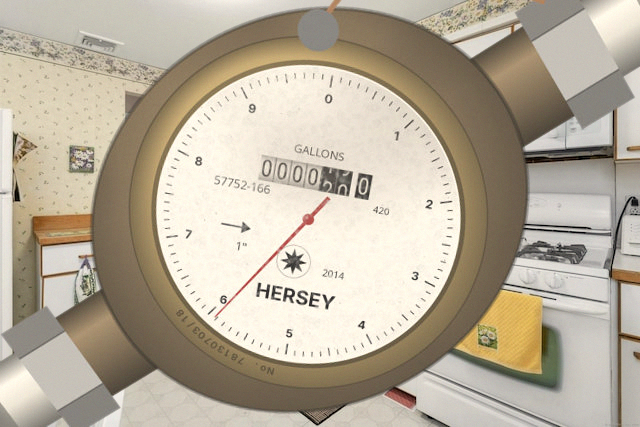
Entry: 195.9,gal
